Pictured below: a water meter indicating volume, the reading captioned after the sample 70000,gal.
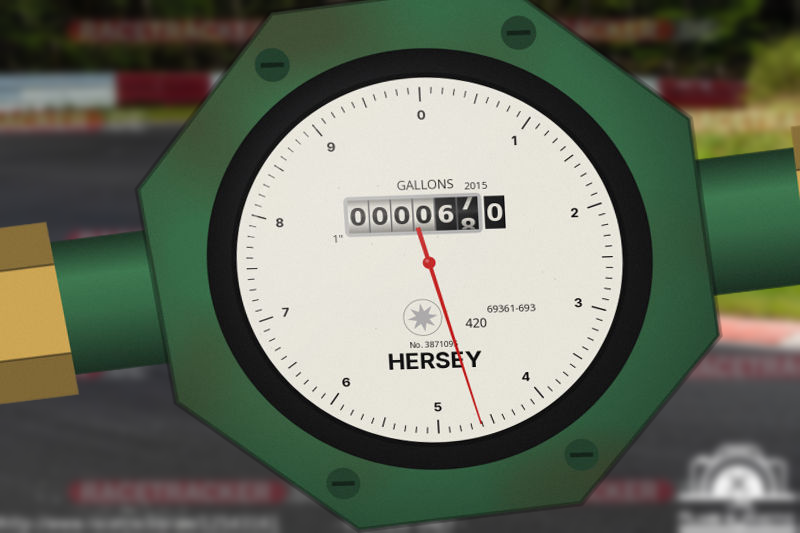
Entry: 674.6,gal
